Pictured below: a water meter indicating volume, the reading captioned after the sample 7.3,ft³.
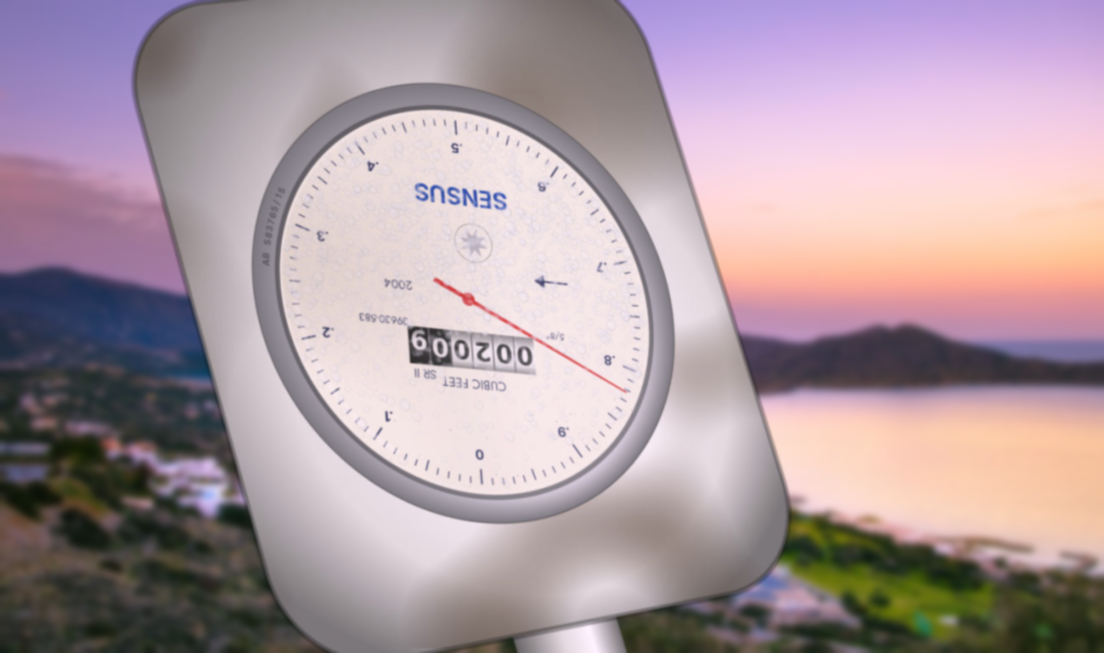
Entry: 2008.82,ft³
